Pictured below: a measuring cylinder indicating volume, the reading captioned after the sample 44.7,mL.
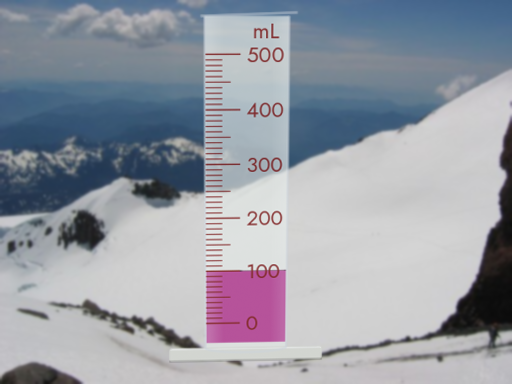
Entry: 100,mL
